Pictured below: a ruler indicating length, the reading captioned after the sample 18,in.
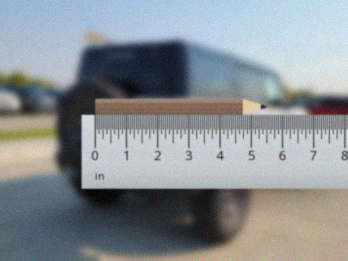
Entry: 5.5,in
